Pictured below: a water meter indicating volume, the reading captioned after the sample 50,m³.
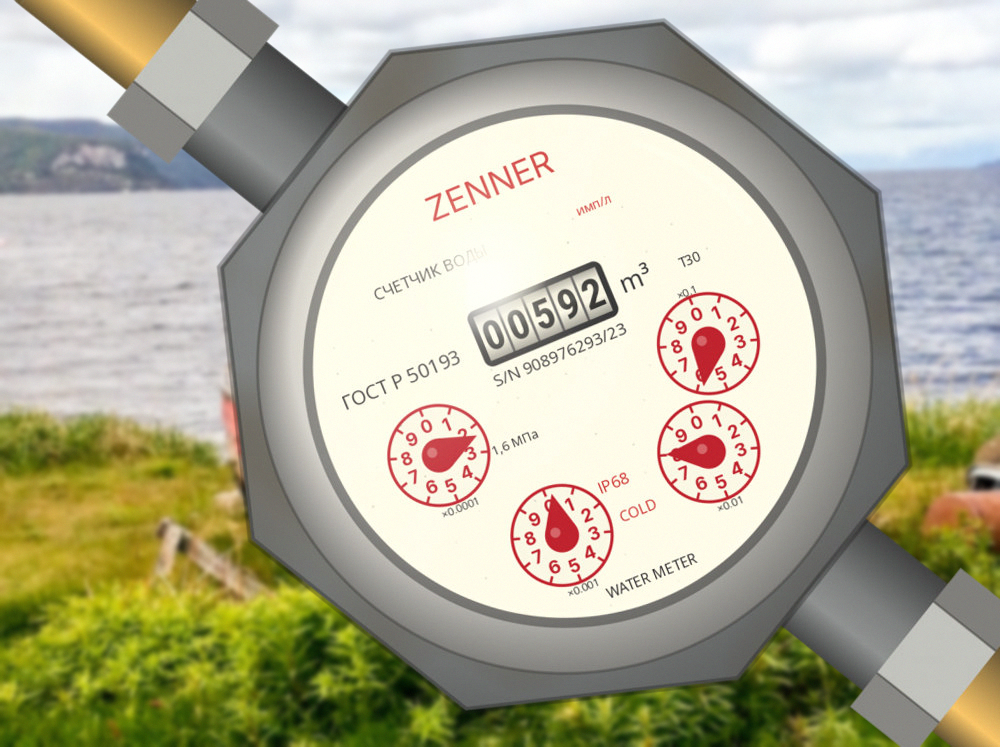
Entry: 592.5802,m³
